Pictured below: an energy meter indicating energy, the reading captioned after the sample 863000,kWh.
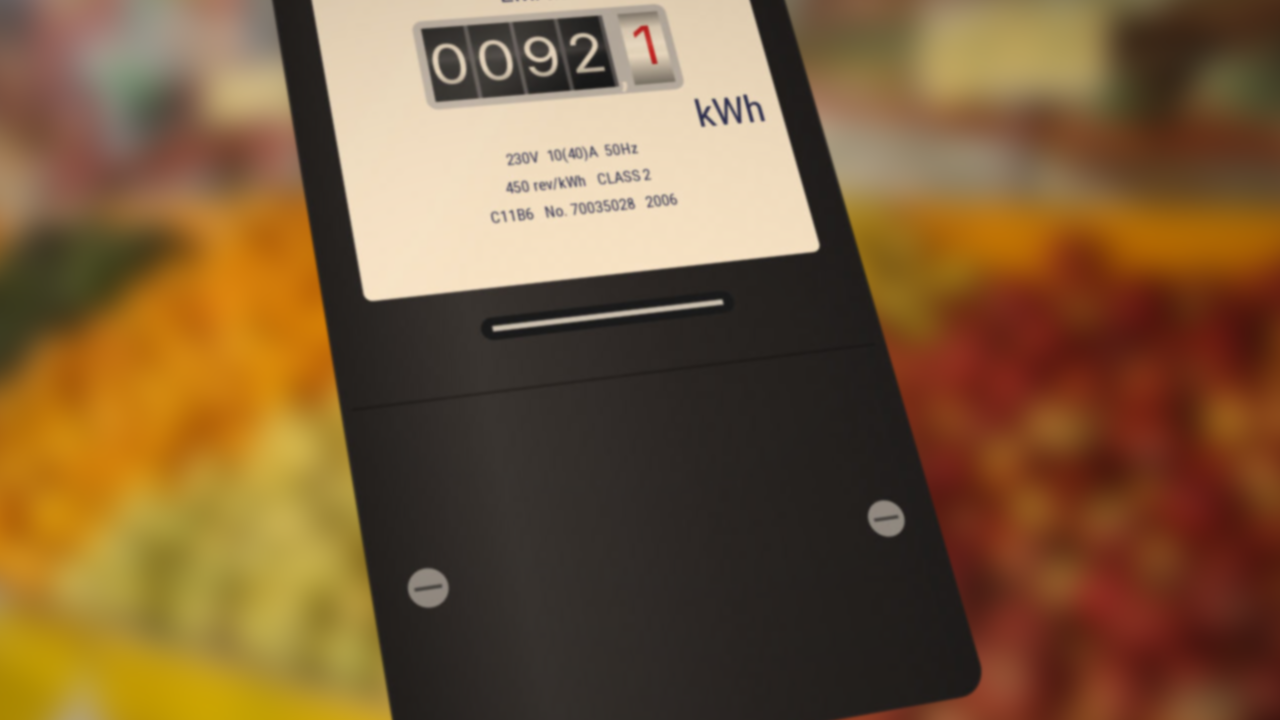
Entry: 92.1,kWh
